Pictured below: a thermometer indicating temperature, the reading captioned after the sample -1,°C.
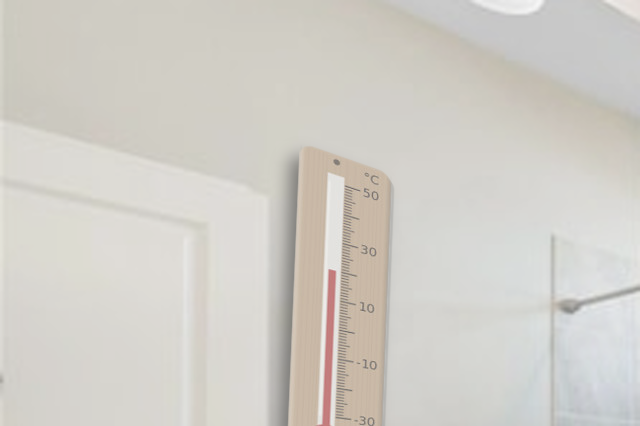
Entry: 20,°C
